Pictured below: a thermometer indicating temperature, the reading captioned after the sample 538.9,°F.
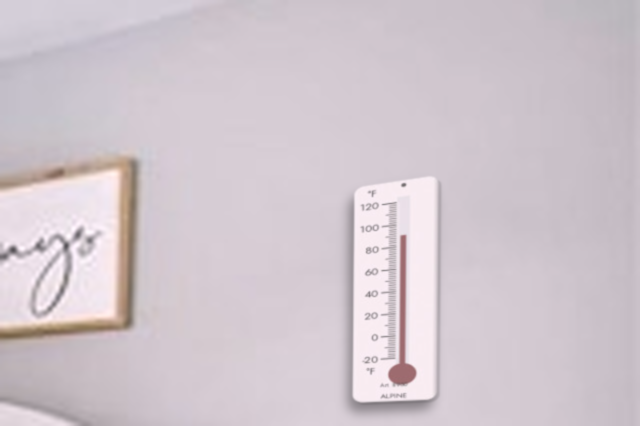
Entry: 90,°F
